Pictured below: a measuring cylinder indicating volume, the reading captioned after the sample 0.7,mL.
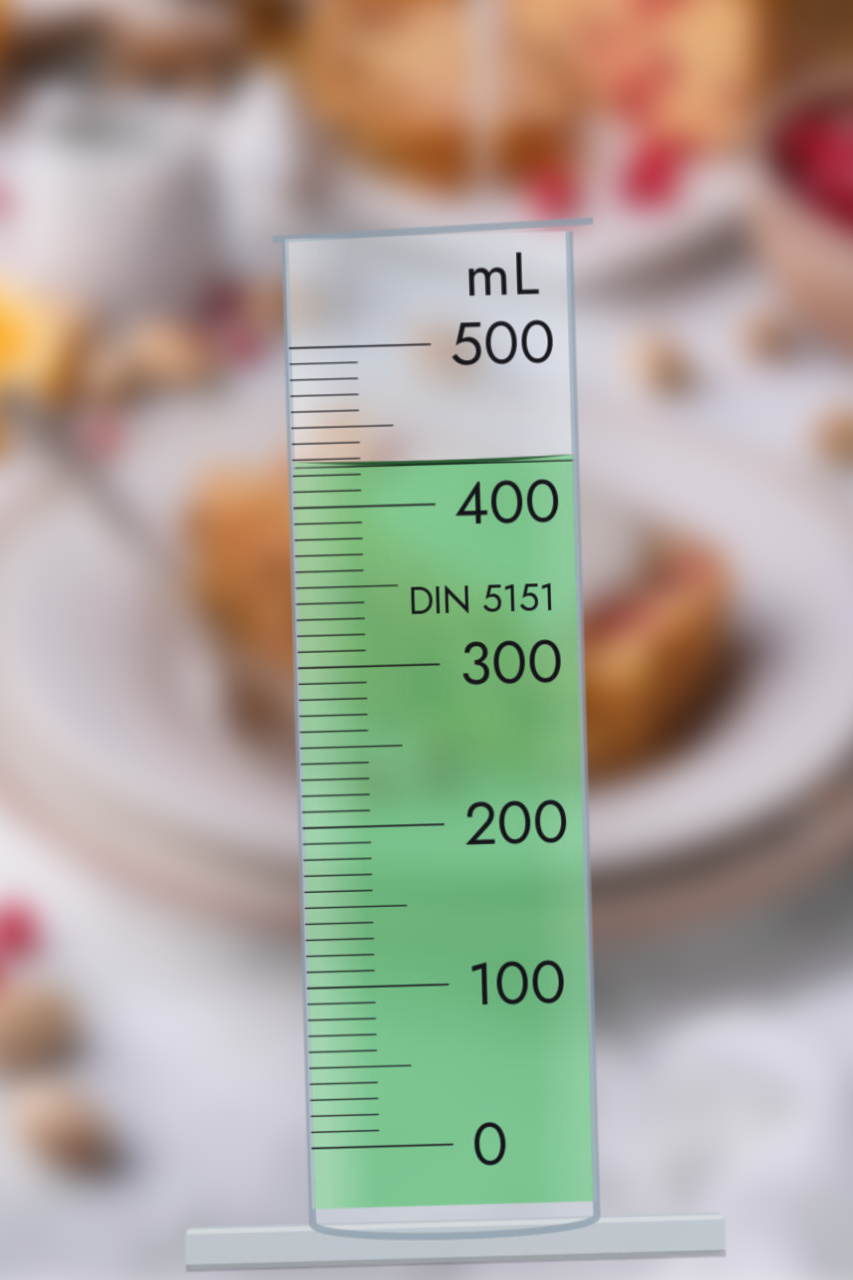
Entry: 425,mL
